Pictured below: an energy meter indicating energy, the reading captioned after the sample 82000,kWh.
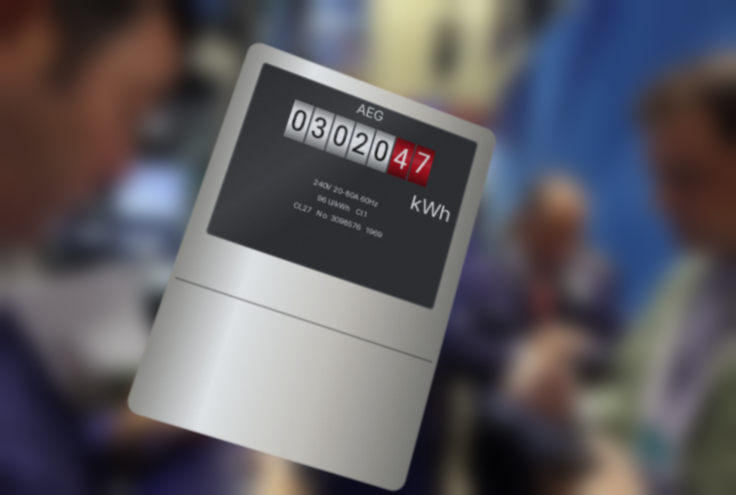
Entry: 3020.47,kWh
